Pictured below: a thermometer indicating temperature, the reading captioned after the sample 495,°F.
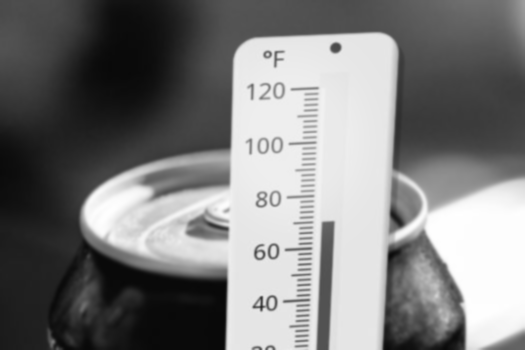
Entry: 70,°F
